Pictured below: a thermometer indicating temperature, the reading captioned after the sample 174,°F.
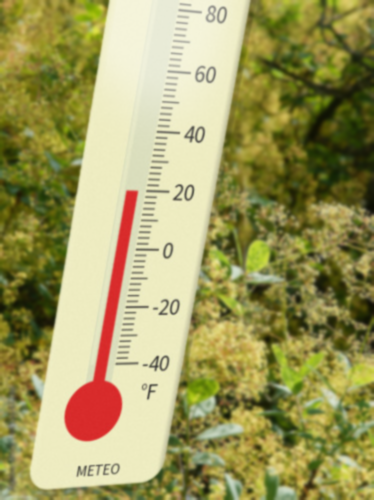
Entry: 20,°F
